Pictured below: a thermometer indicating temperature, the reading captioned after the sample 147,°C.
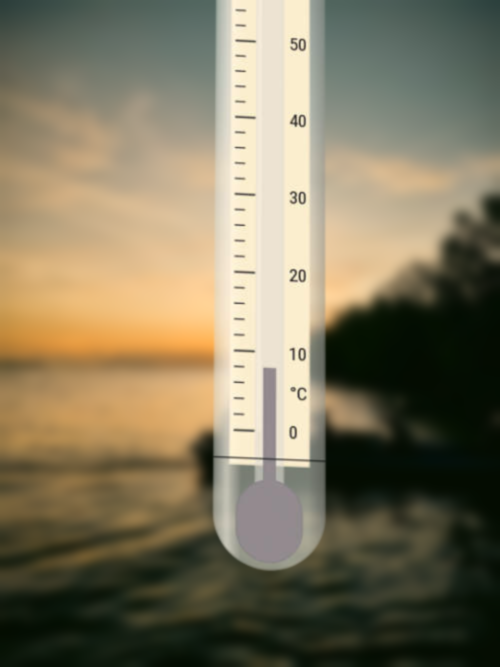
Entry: 8,°C
